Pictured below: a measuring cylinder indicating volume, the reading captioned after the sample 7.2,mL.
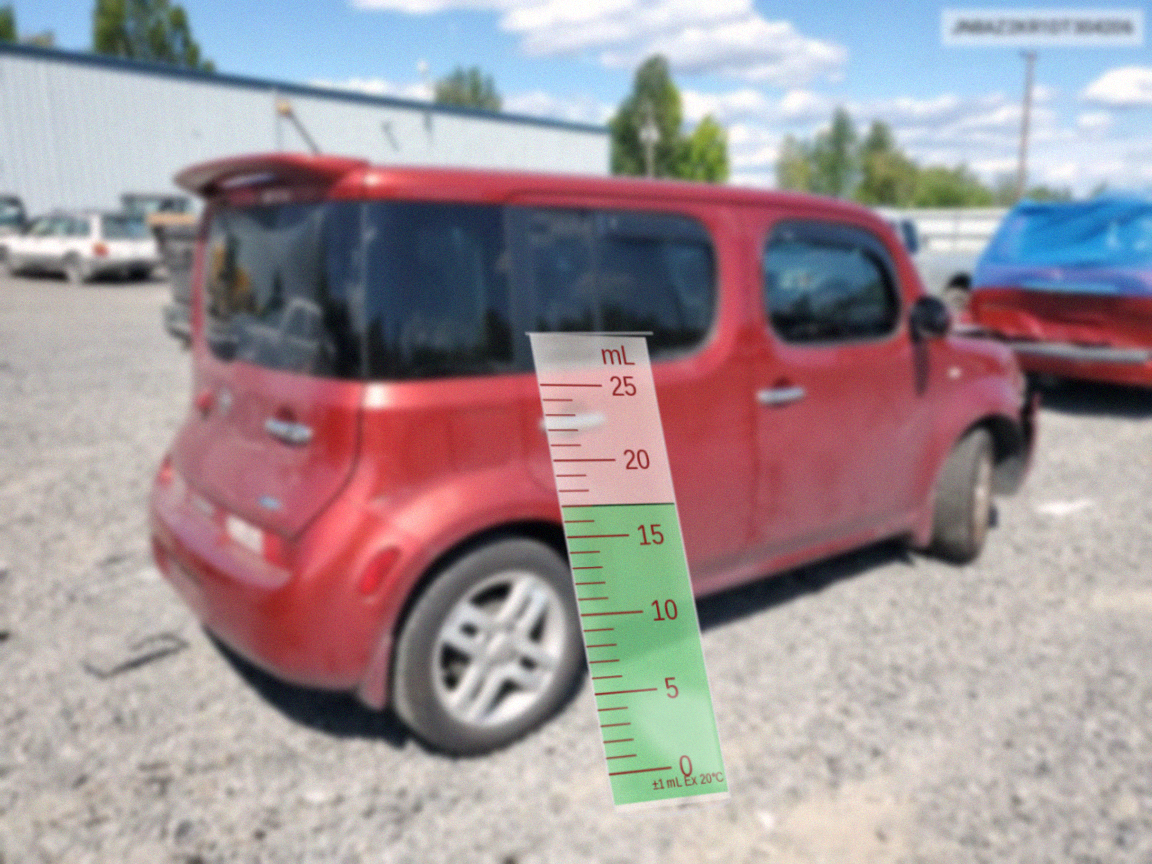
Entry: 17,mL
